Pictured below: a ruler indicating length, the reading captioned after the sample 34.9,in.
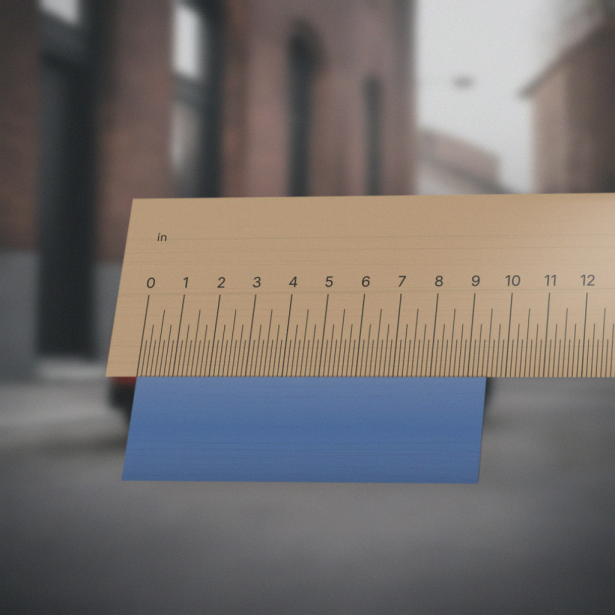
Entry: 9.5,in
